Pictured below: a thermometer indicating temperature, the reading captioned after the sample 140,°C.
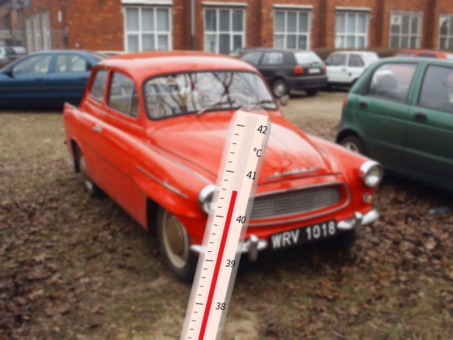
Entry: 40.6,°C
